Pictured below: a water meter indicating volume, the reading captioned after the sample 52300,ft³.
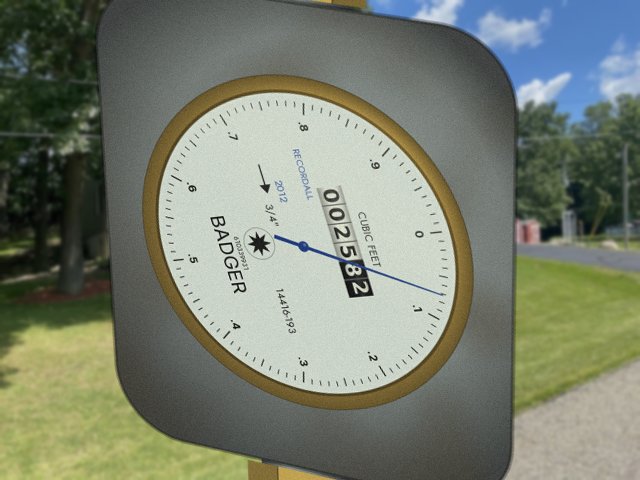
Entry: 2582.07,ft³
